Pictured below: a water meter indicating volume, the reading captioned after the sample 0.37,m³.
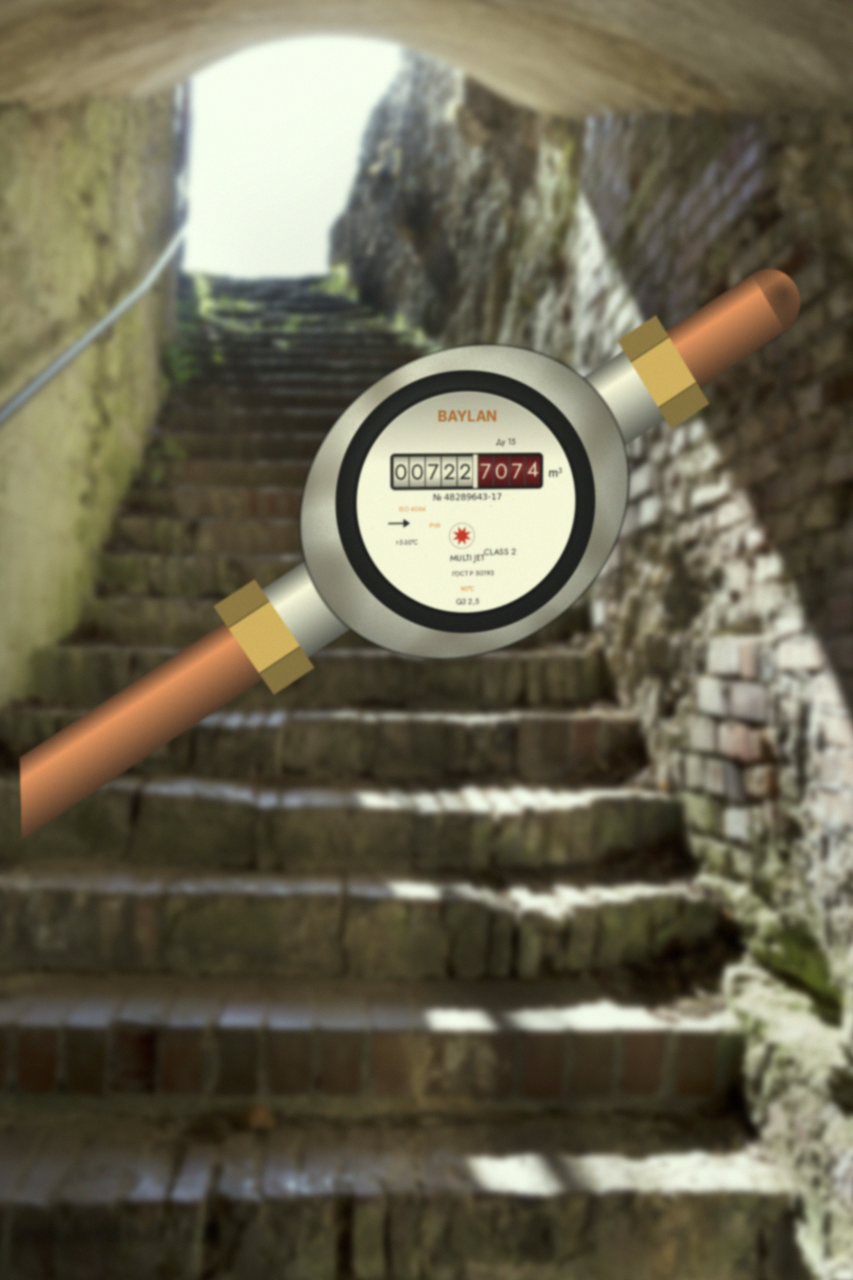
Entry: 722.7074,m³
